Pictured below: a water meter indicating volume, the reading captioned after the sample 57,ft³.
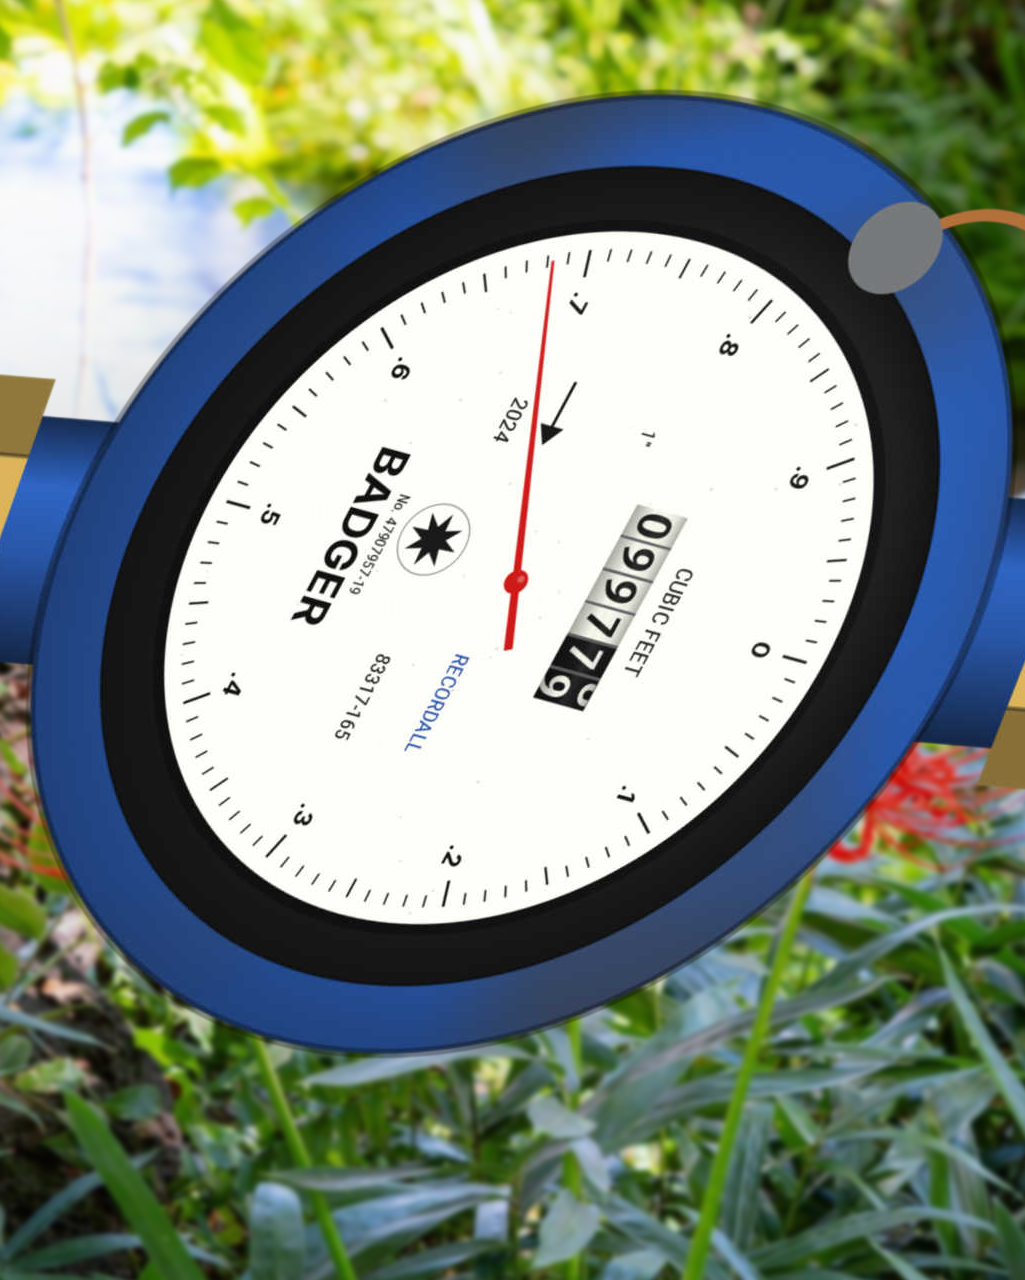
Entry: 99778.68,ft³
